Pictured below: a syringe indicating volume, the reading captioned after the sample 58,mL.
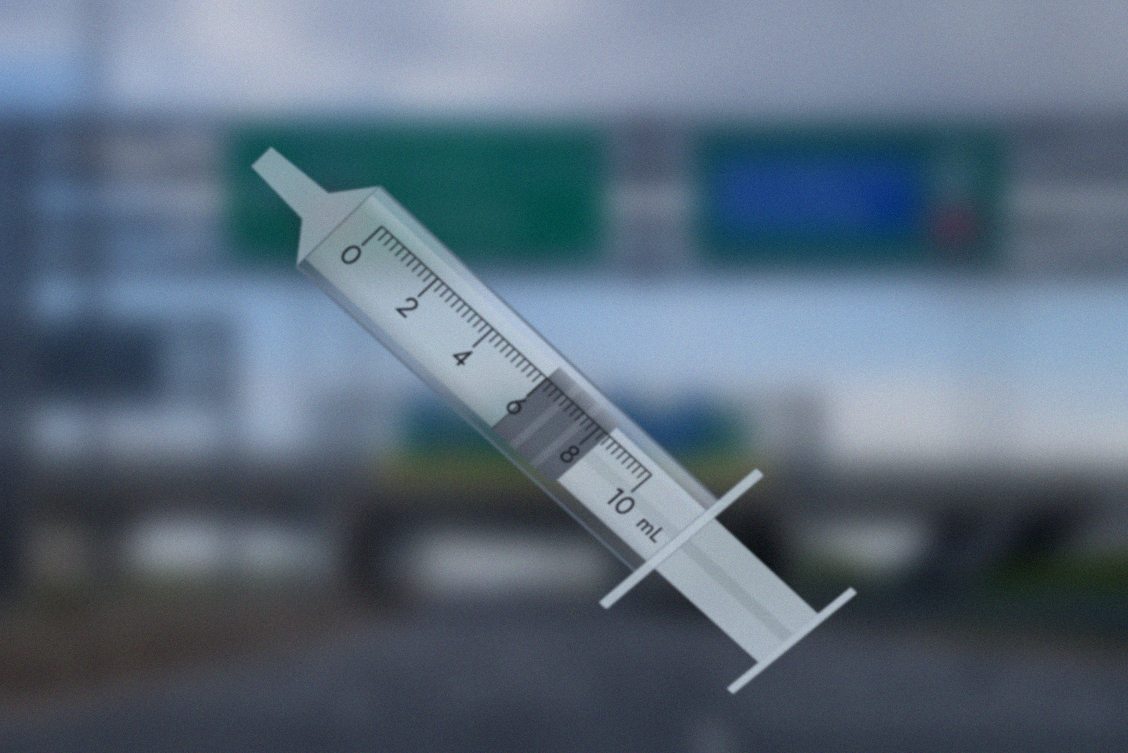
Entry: 6,mL
